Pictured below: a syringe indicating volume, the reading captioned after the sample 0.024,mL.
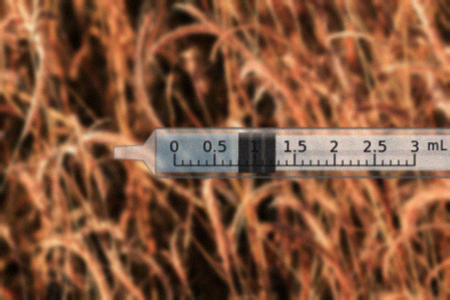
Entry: 0.8,mL
